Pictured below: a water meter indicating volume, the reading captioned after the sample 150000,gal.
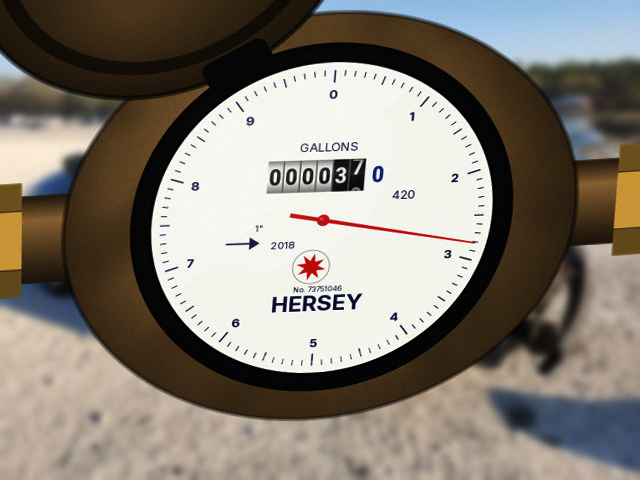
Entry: 372.8,gal
